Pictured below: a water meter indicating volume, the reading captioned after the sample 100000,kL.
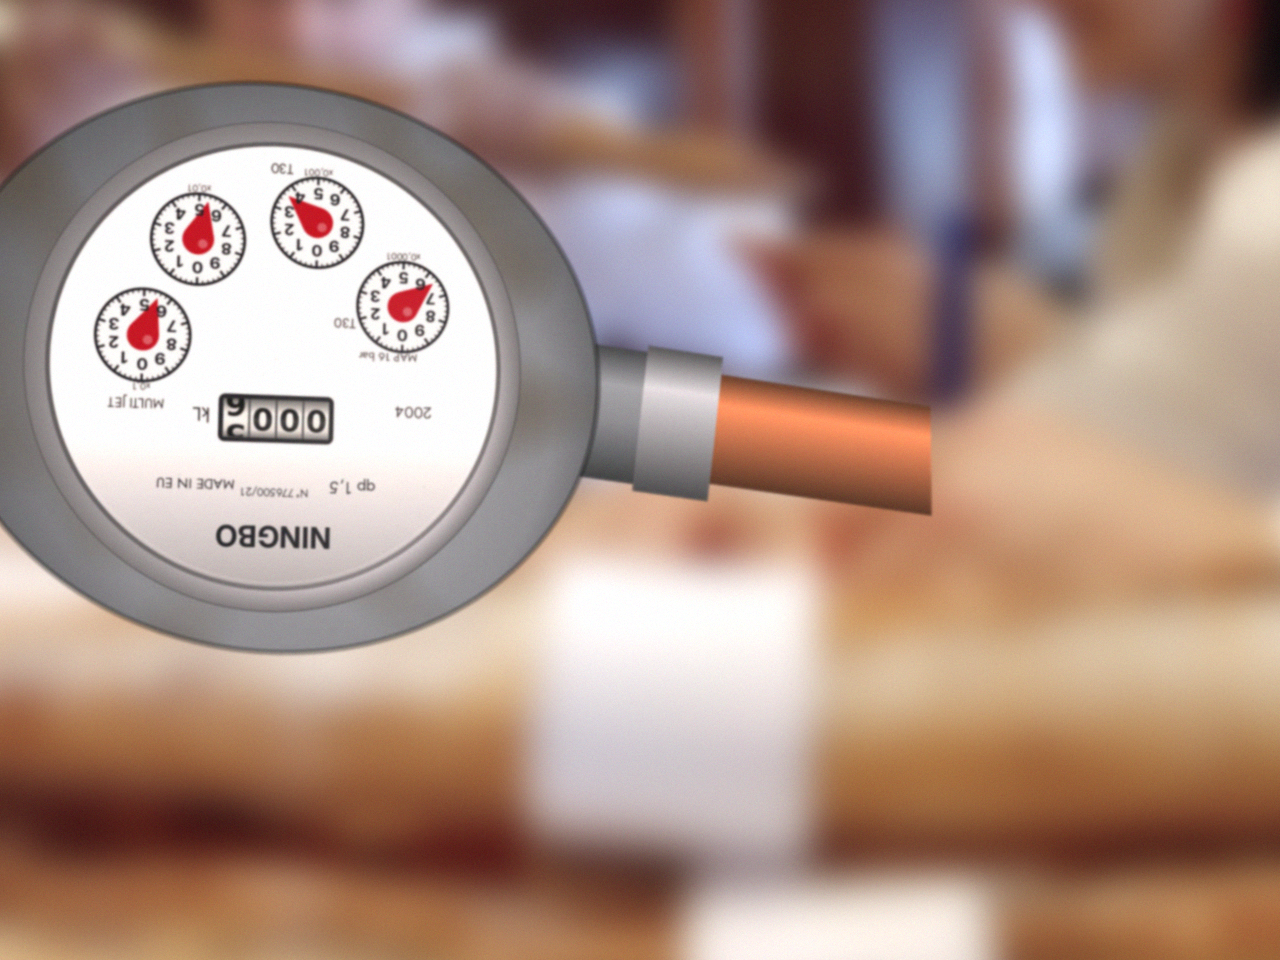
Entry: 5.5536,kL
